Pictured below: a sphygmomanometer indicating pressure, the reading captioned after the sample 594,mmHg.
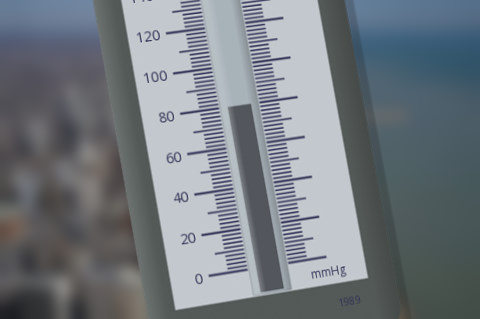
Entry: 80,mmHg
